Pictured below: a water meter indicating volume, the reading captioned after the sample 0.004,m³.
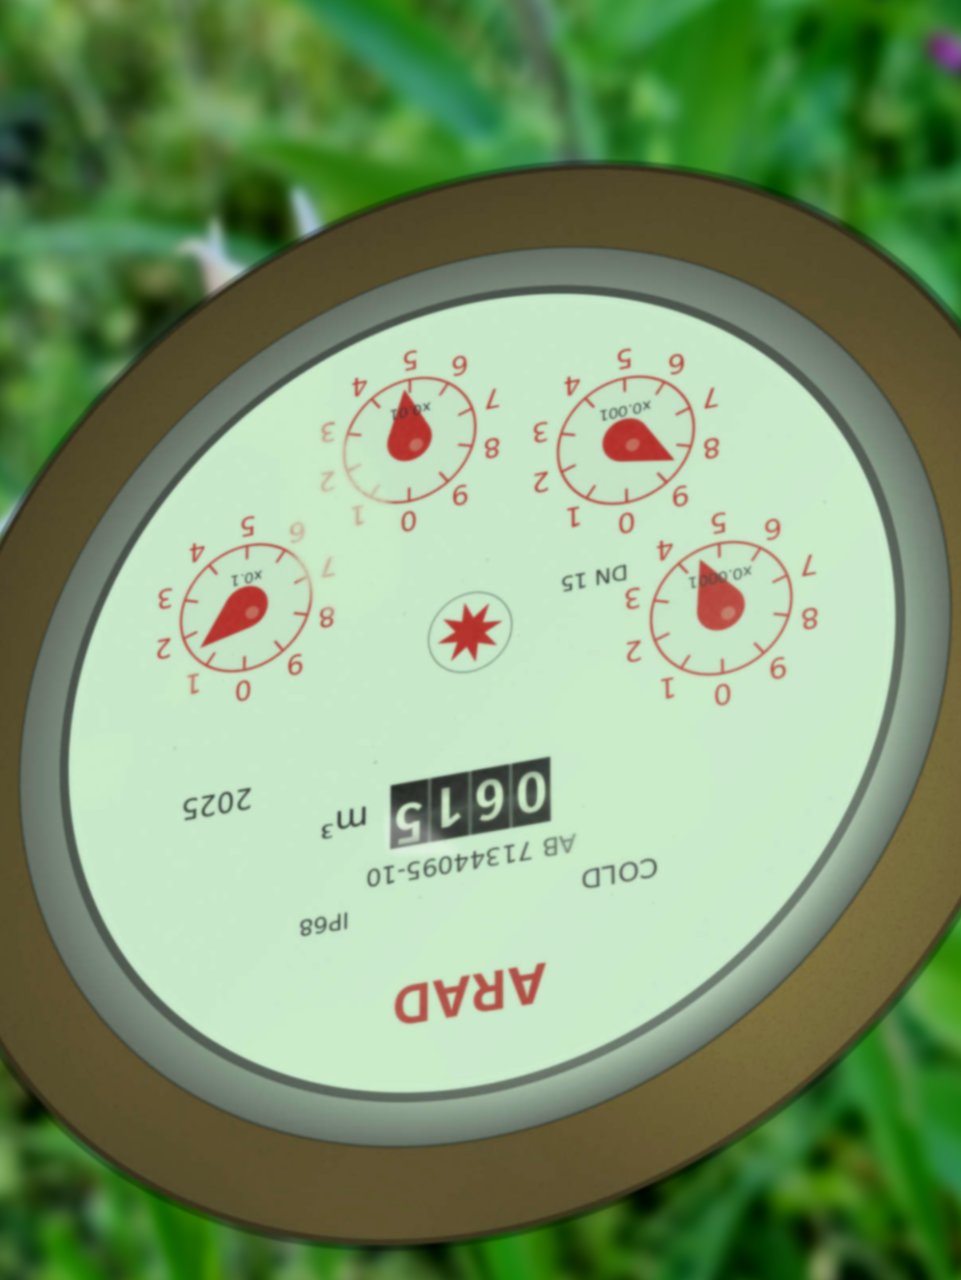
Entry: 615.1484,m³
